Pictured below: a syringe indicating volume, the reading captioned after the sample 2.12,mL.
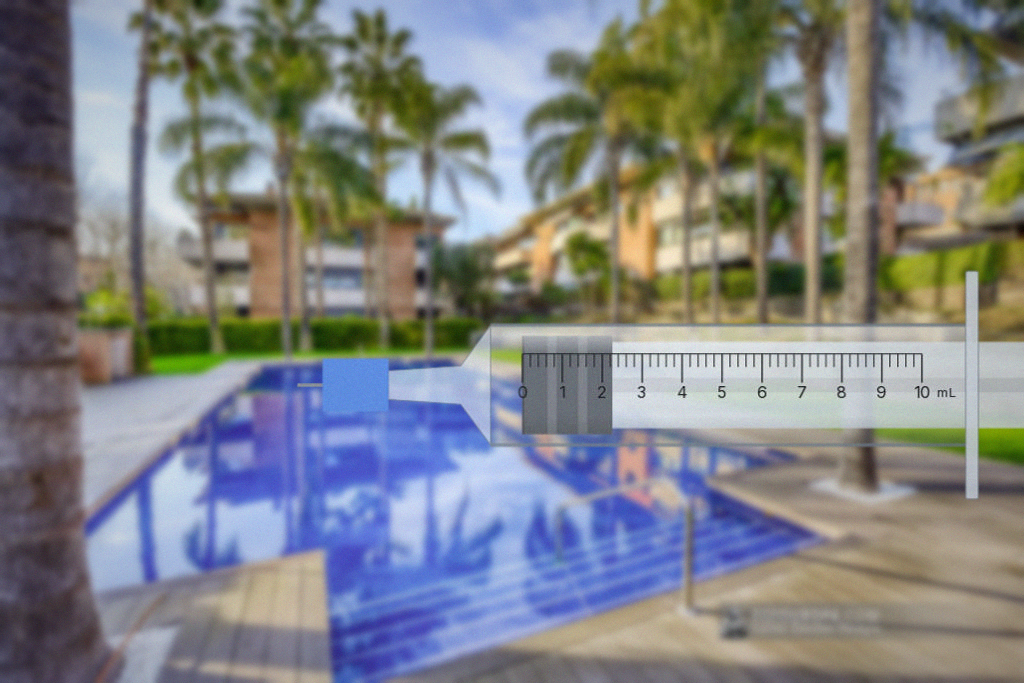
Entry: 0,mL
